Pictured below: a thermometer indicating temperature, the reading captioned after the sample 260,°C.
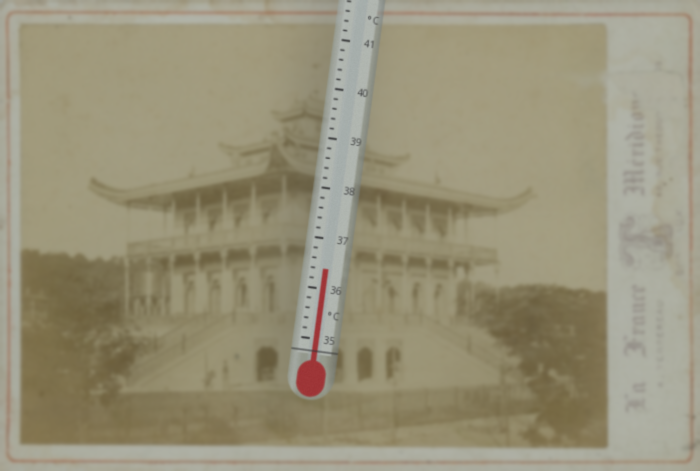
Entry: 36.4,°C
